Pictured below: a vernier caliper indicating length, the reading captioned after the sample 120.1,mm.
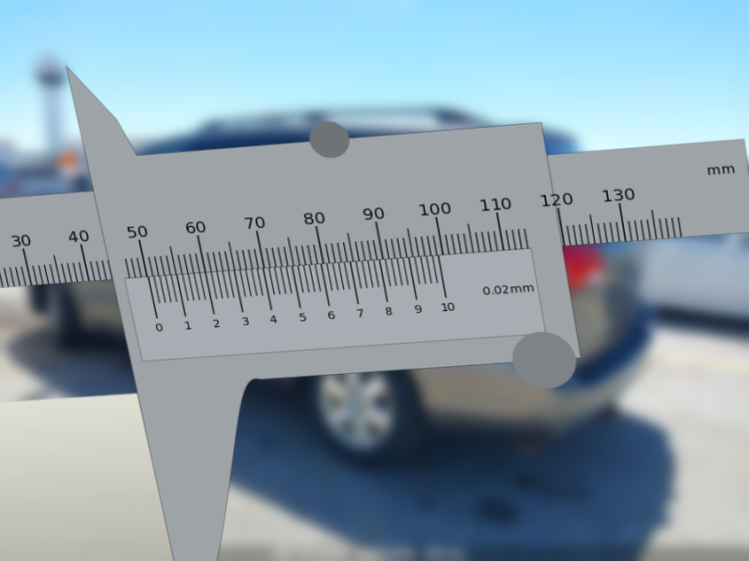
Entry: 50.2,mm
